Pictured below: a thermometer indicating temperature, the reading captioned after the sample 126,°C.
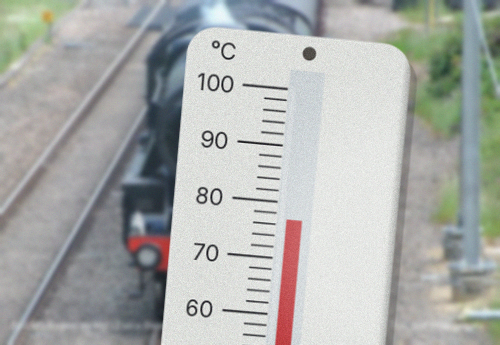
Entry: 77,°C
